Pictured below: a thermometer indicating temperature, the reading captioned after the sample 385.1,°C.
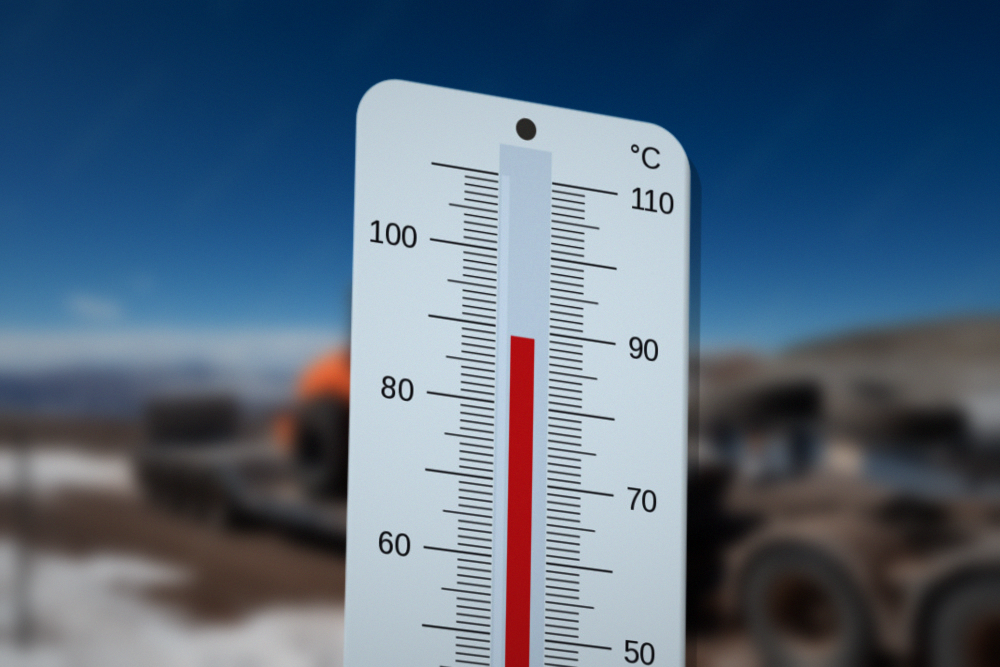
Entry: 89,°C
